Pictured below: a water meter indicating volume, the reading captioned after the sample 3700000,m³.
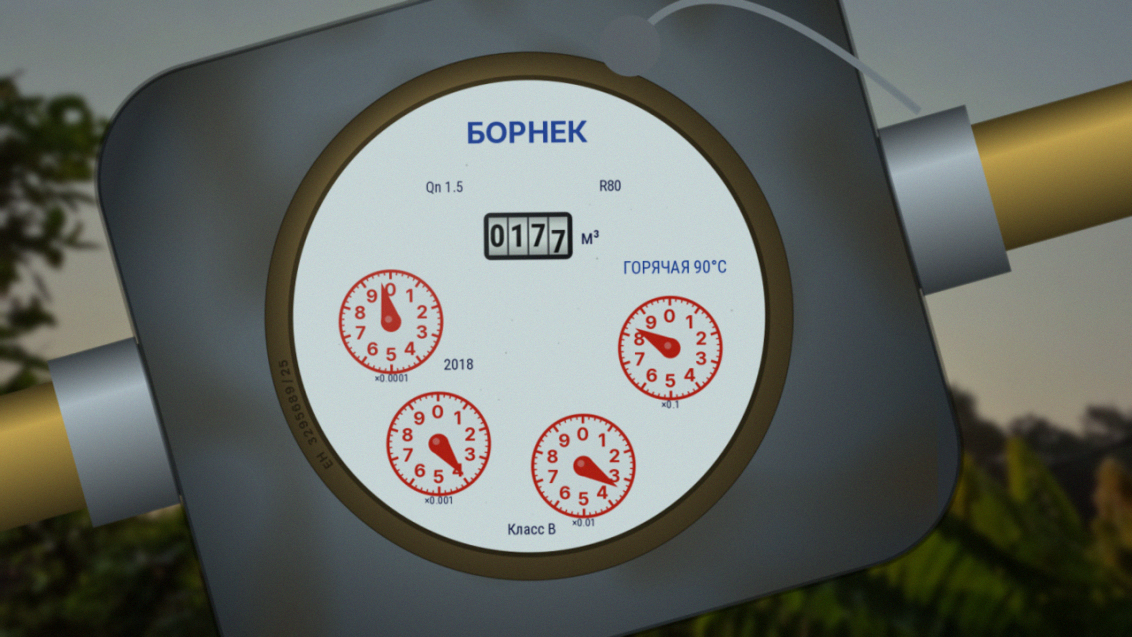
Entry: 176.8339,m³
